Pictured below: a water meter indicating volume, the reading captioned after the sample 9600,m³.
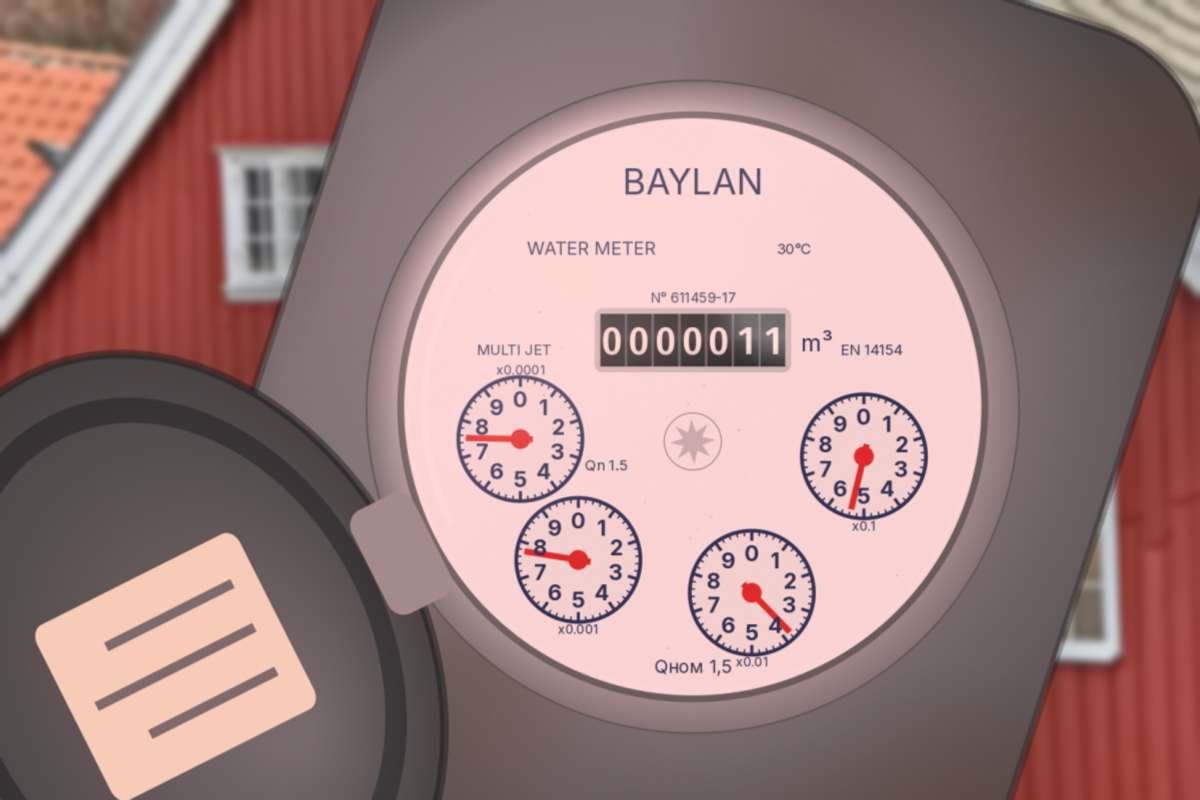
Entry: 11.5377,m³
